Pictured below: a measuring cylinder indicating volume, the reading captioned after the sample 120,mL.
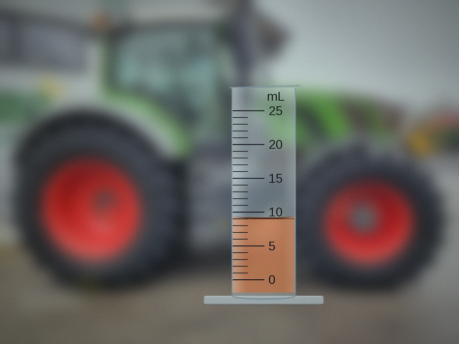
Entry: 9,mL
